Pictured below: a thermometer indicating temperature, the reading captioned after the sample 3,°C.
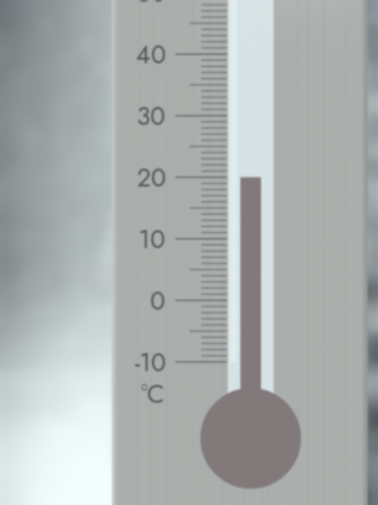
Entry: 20,°C
